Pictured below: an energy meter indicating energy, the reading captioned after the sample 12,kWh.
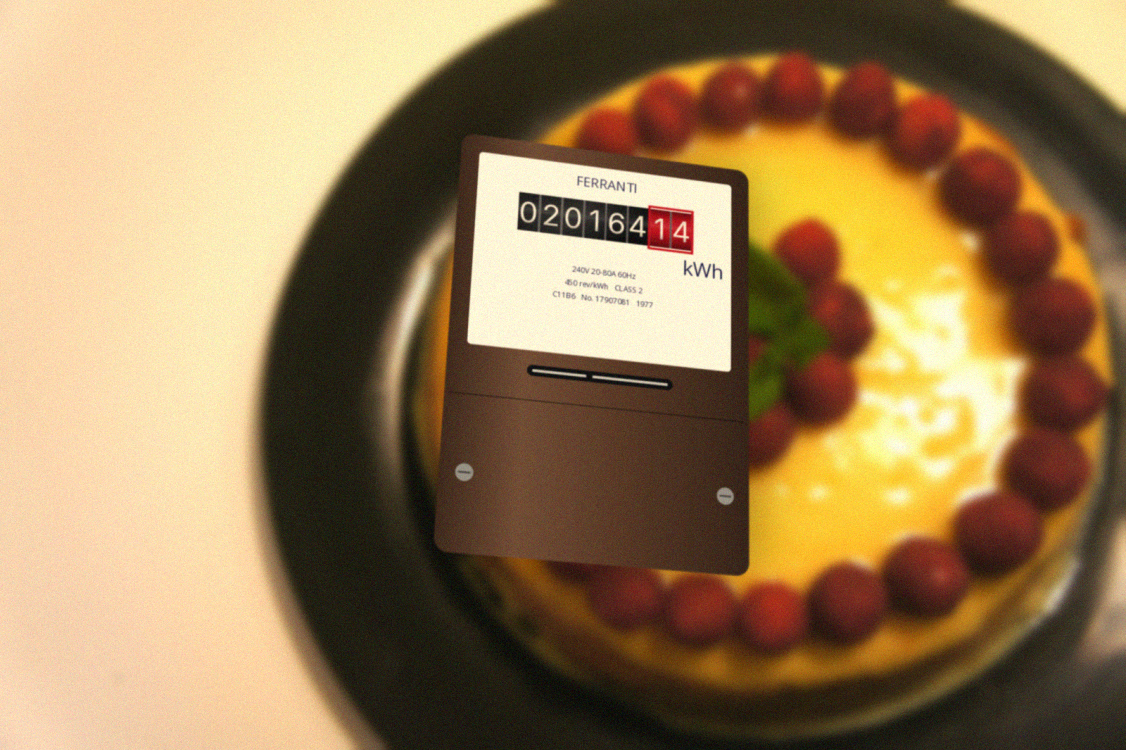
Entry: 20164.14,kWh
